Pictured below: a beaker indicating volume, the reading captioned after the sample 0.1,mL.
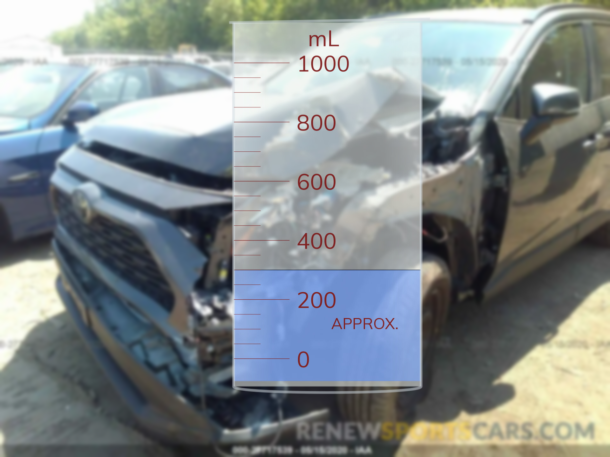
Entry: 300,mL
